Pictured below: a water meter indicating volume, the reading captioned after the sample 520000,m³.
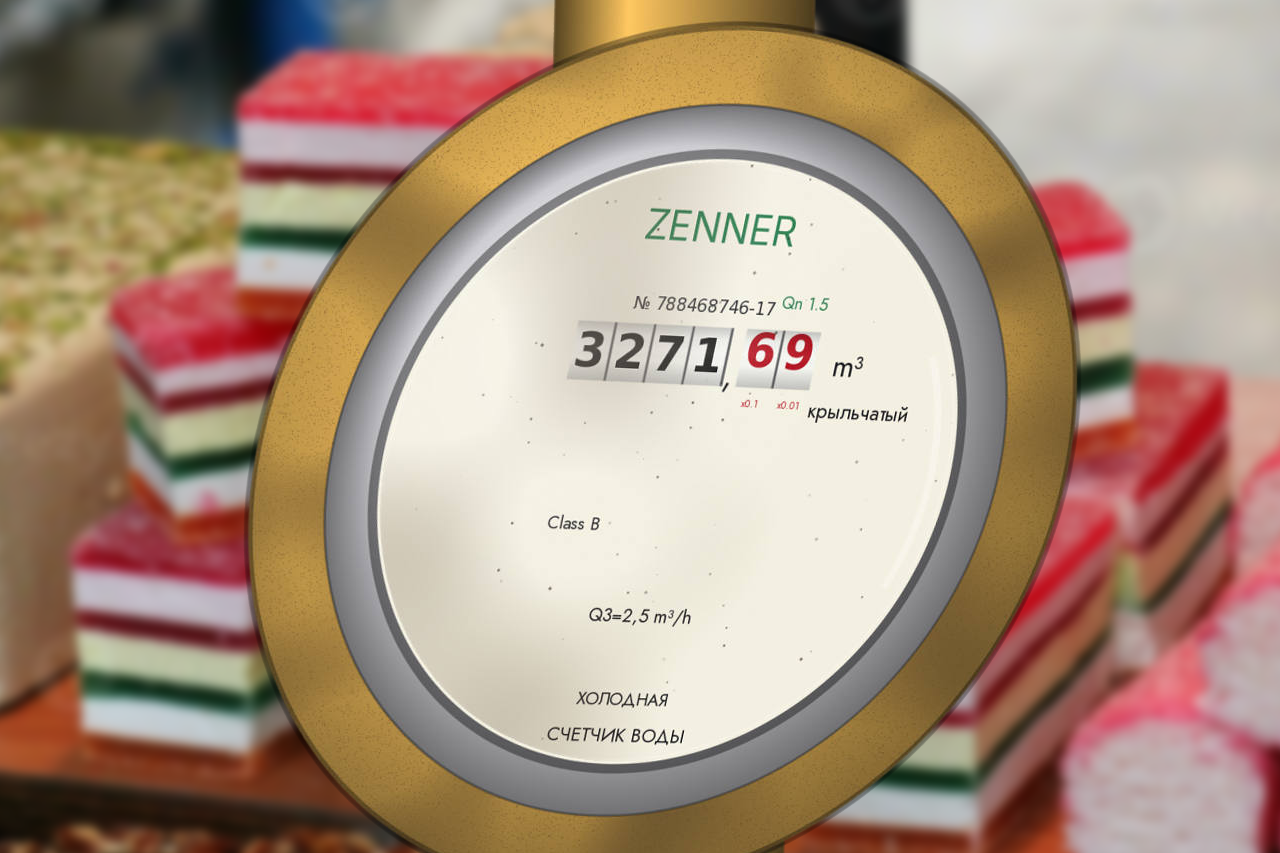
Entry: 3271.69,m³
